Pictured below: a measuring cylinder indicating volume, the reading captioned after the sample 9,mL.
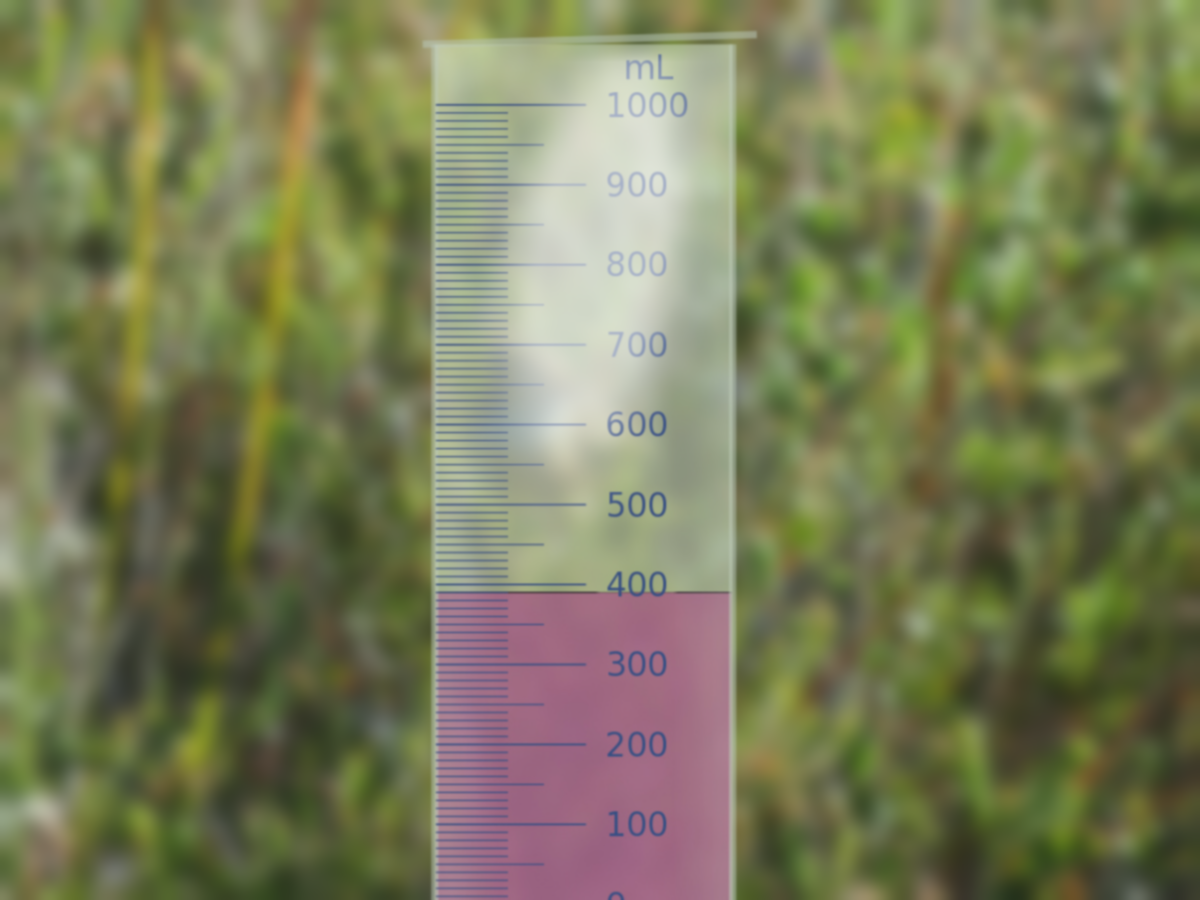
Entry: 390,mL
